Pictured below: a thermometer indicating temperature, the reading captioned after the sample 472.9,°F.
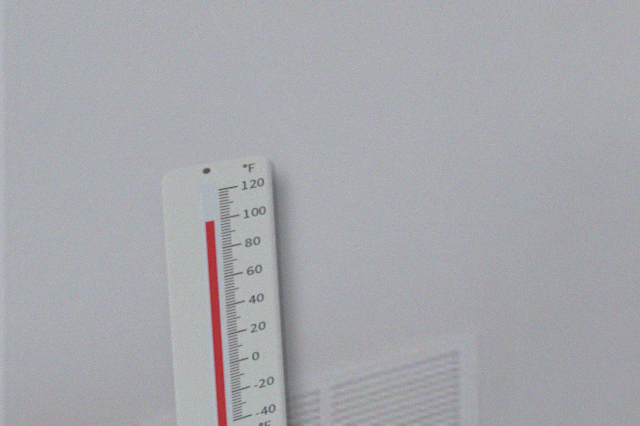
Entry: 100,°F
